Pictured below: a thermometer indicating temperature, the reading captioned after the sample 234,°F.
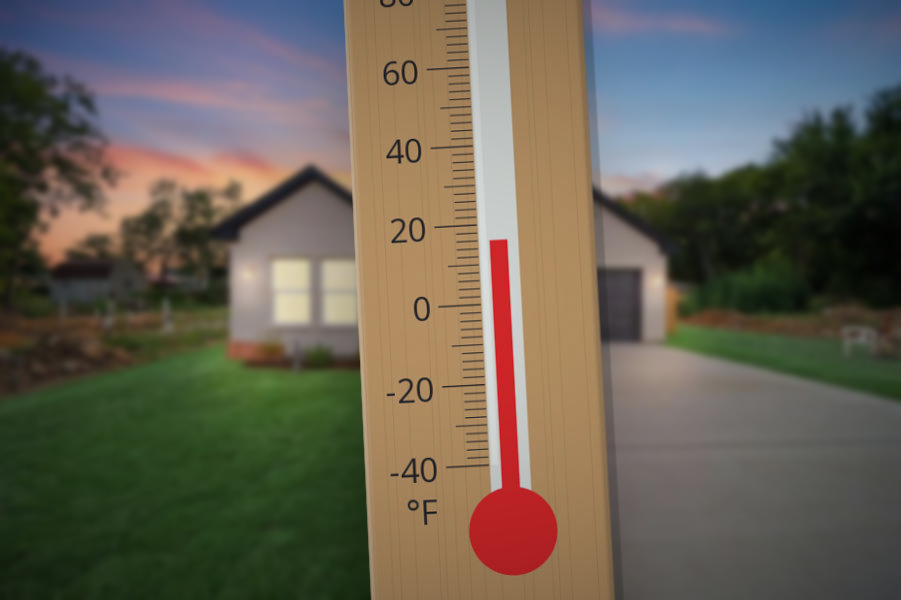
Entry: 16,°F
